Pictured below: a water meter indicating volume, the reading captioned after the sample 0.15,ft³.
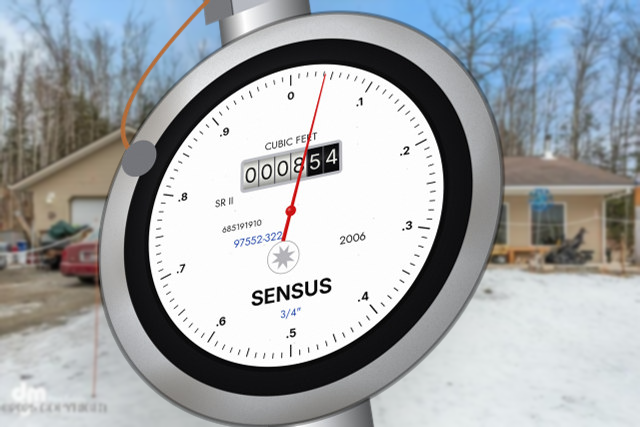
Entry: 854.04,ft³
